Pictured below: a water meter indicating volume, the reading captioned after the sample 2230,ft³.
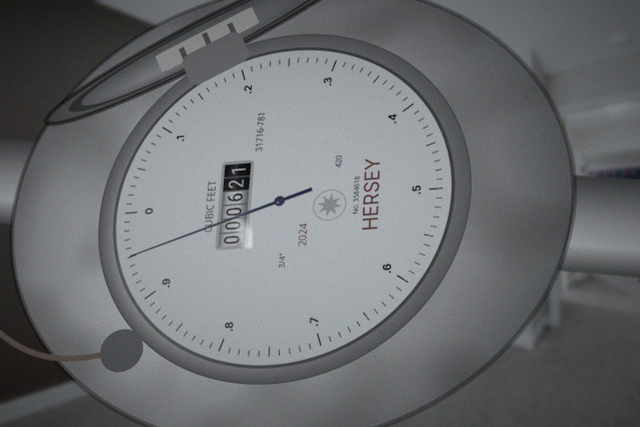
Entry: 620.95,ft³
